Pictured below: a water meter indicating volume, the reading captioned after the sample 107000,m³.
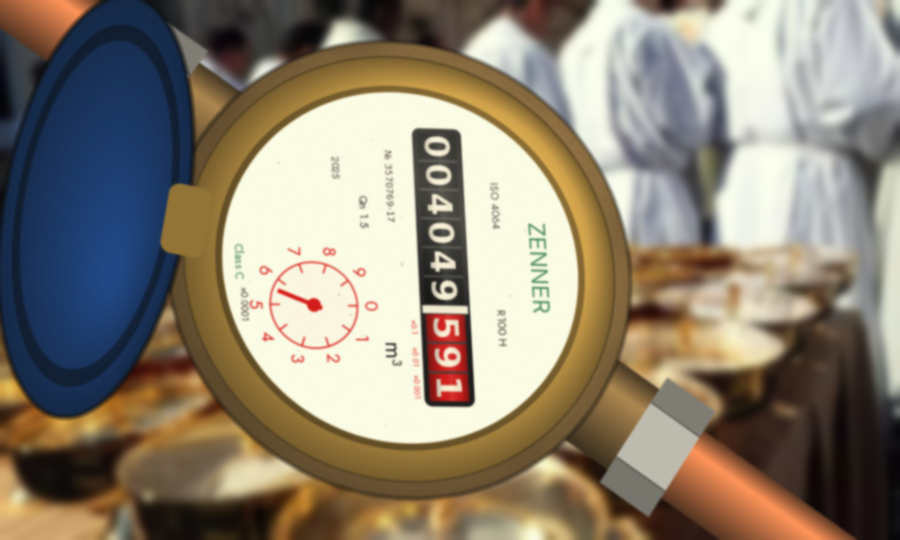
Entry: 4049.5915,m³
